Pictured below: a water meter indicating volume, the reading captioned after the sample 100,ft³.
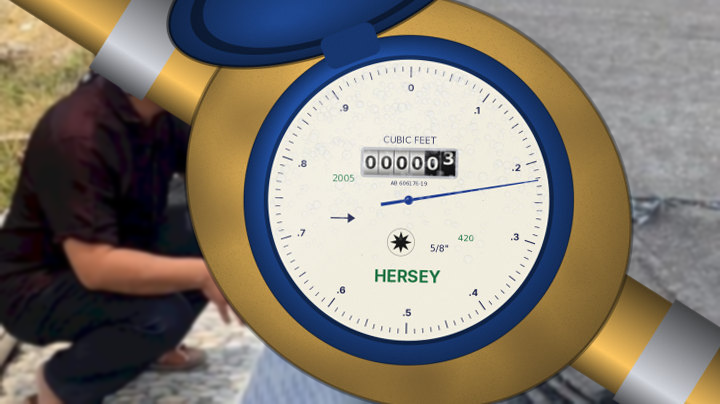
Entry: 3.22,ft³
